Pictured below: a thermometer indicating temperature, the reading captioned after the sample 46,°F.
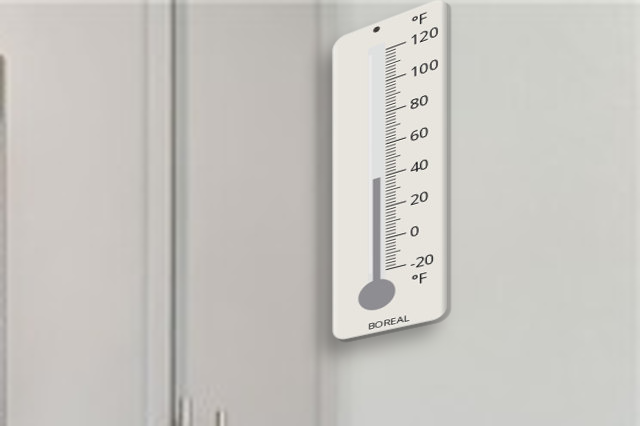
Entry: 40,°F
